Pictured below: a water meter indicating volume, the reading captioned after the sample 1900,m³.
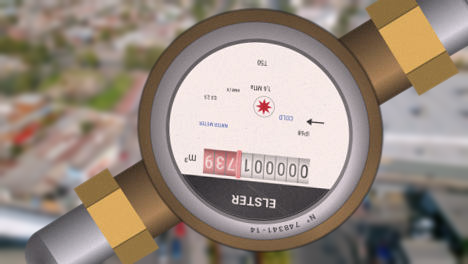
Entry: 1.739,m³
